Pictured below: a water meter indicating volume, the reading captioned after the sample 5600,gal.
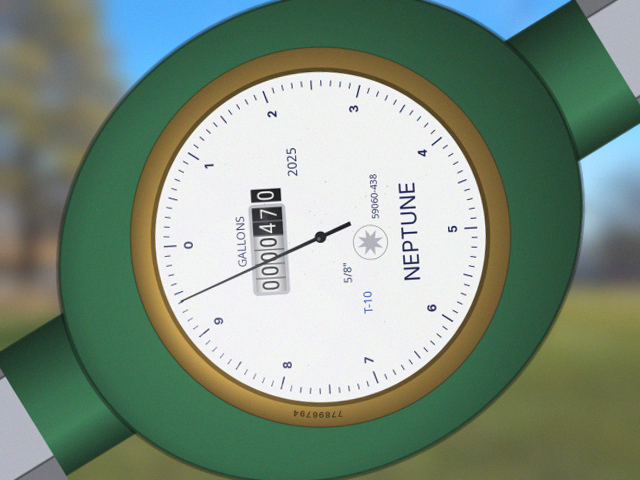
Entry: 469.4,gal
